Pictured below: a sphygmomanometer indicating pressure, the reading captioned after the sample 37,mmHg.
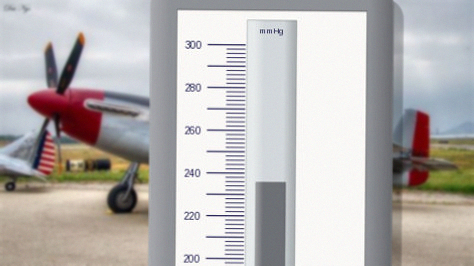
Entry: 236,mmHg
